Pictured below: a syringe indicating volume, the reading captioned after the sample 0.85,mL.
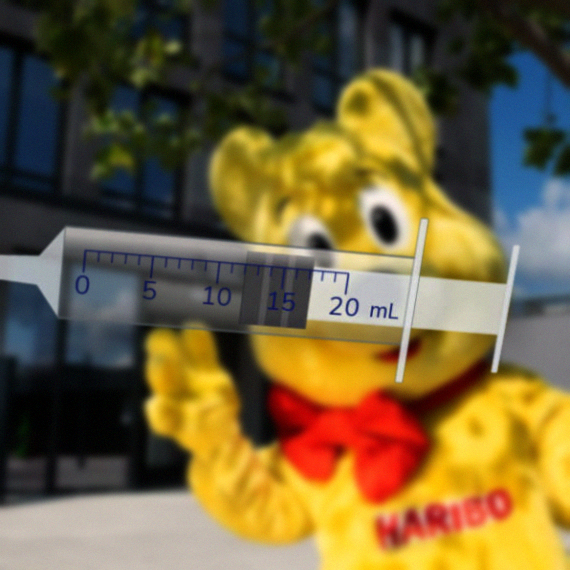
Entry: 12,mL
